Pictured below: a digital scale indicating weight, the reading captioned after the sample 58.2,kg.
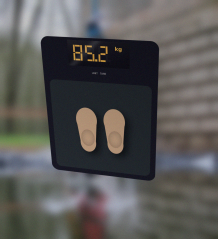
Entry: 85.2,kg
